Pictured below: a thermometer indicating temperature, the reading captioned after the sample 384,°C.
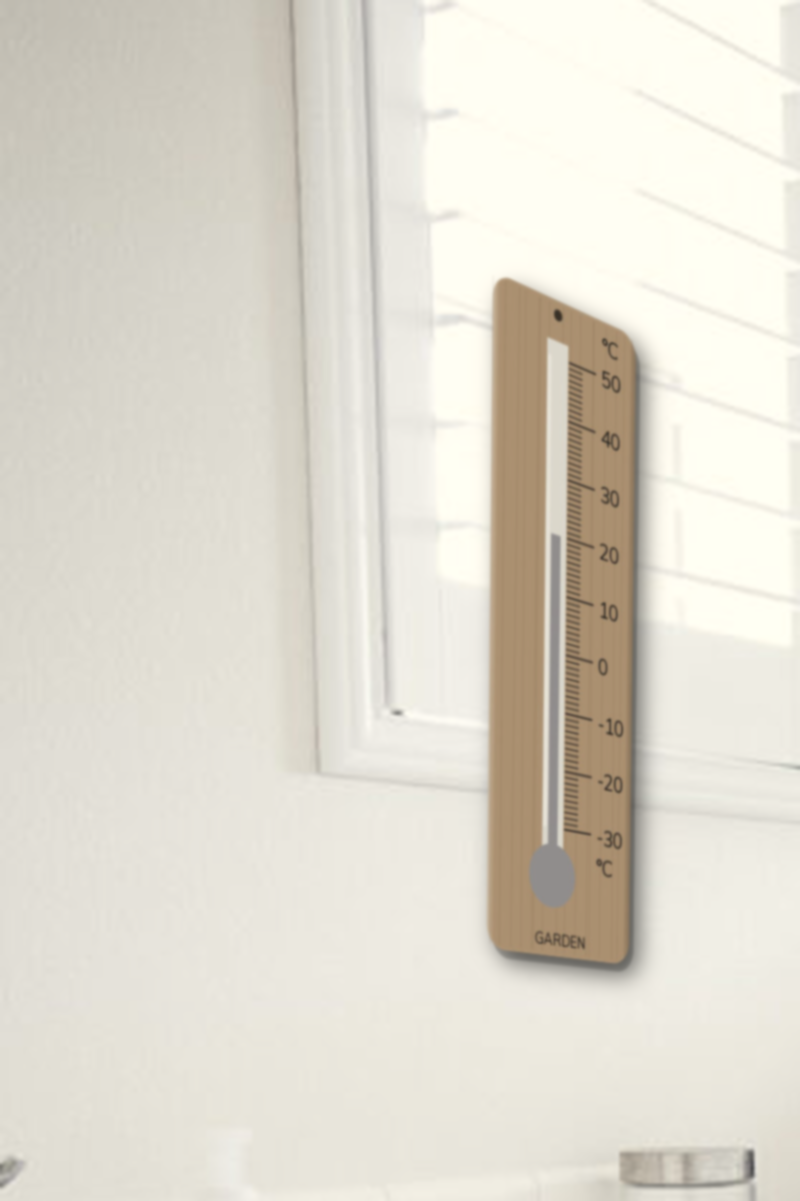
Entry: 20,°C
